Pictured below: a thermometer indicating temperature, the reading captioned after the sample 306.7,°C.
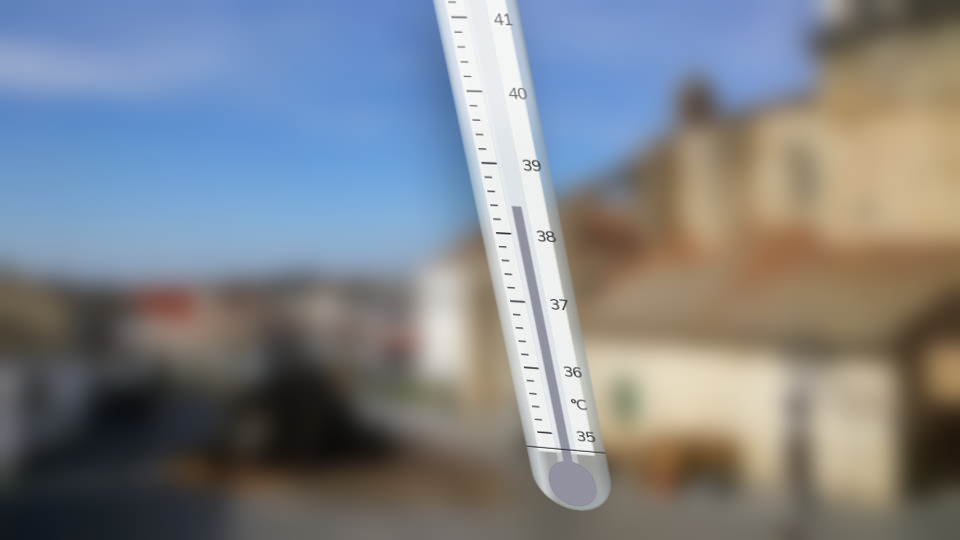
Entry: 38.4,°C
